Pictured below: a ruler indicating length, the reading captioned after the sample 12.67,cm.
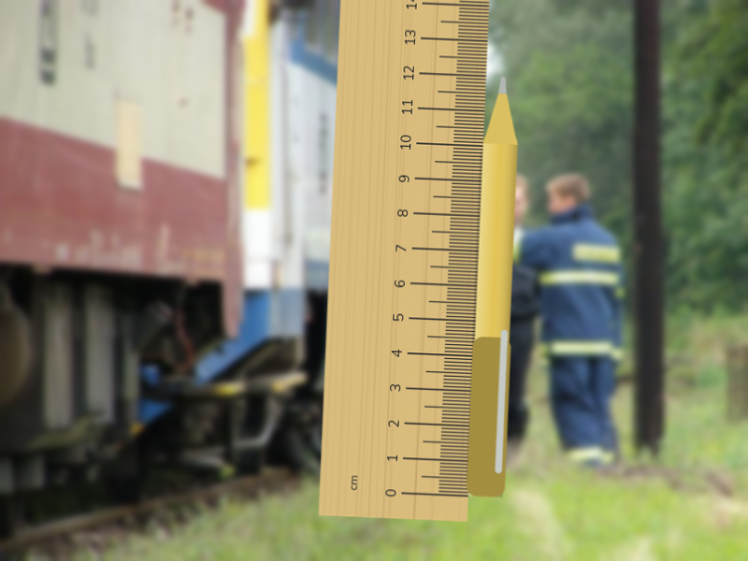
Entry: 12,cm
